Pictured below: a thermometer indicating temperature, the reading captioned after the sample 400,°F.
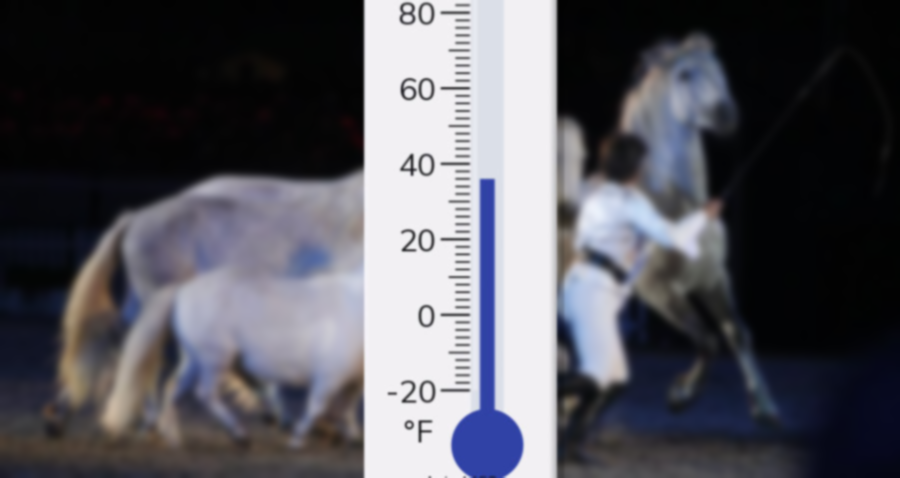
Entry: 36,°F
